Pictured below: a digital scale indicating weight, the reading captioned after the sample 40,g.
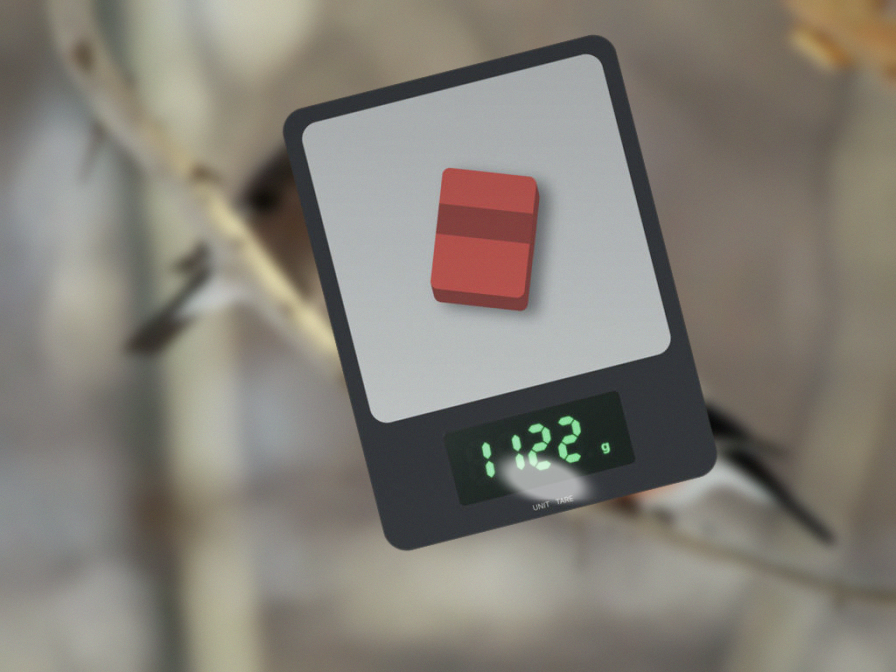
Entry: 1122,g
